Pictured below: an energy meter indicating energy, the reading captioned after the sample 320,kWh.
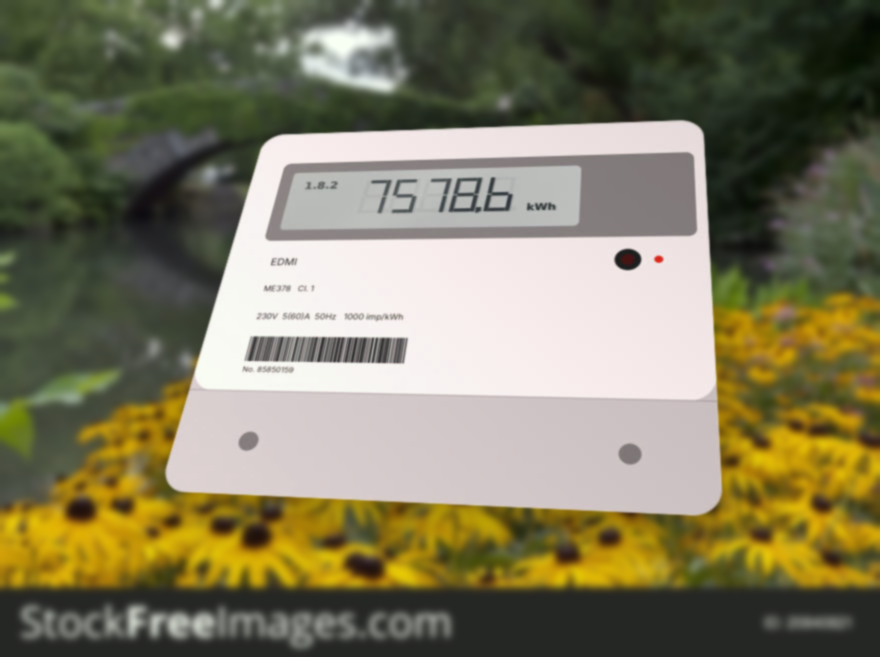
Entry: 7578.6,kWh
